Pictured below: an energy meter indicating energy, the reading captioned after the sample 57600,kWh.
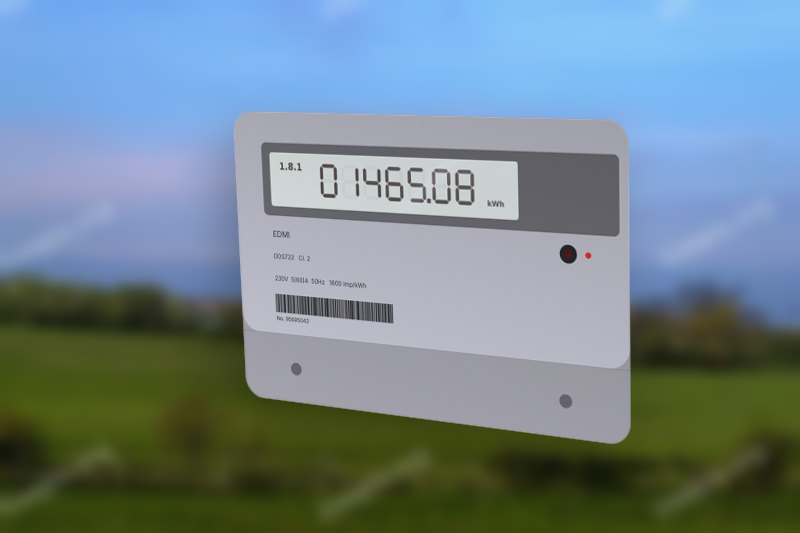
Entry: 1465.08,kWh
